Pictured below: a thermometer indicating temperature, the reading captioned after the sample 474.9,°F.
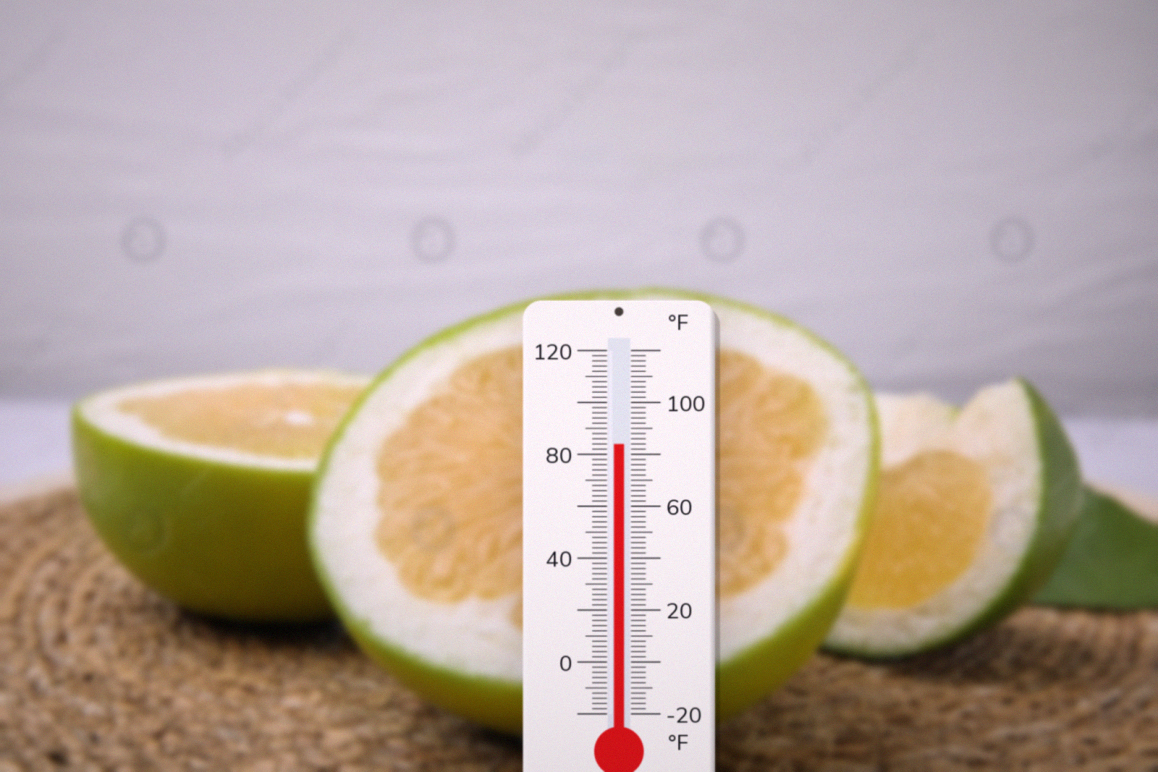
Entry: 84,°F
